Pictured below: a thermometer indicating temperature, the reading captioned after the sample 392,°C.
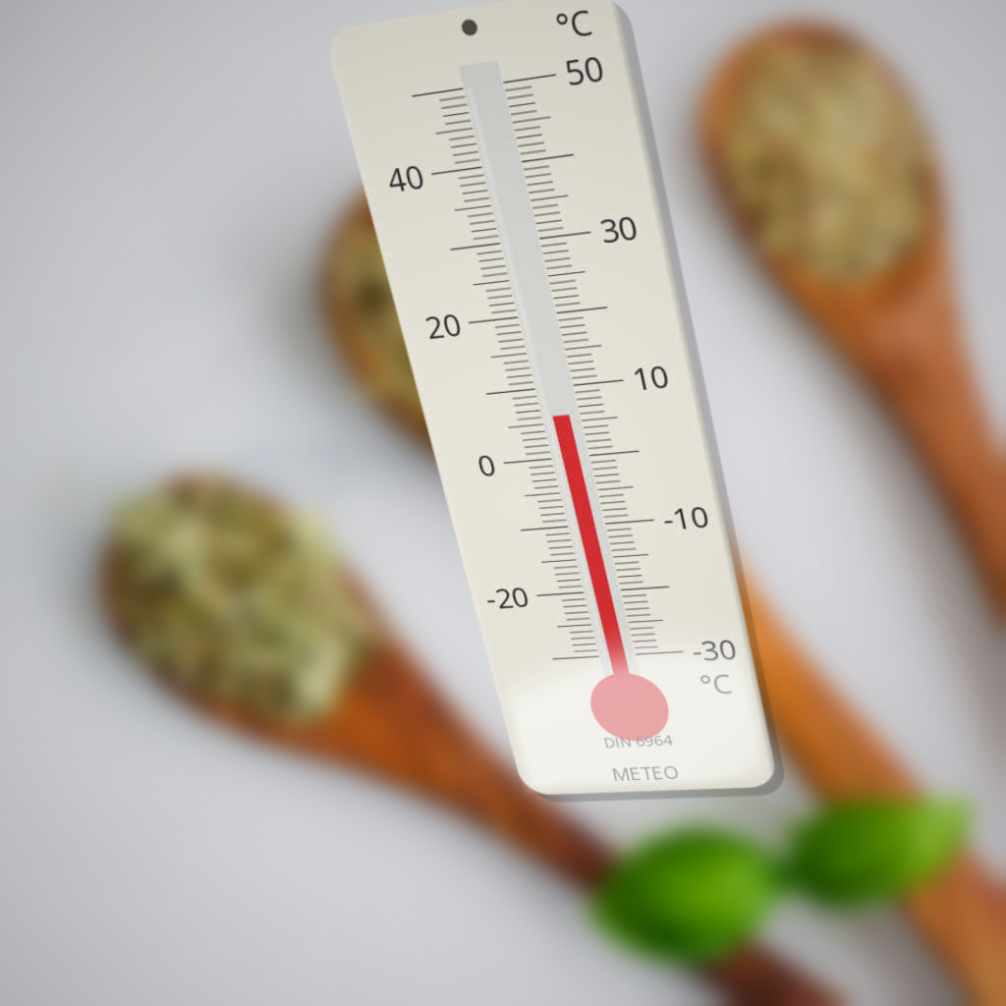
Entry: 6,°C
